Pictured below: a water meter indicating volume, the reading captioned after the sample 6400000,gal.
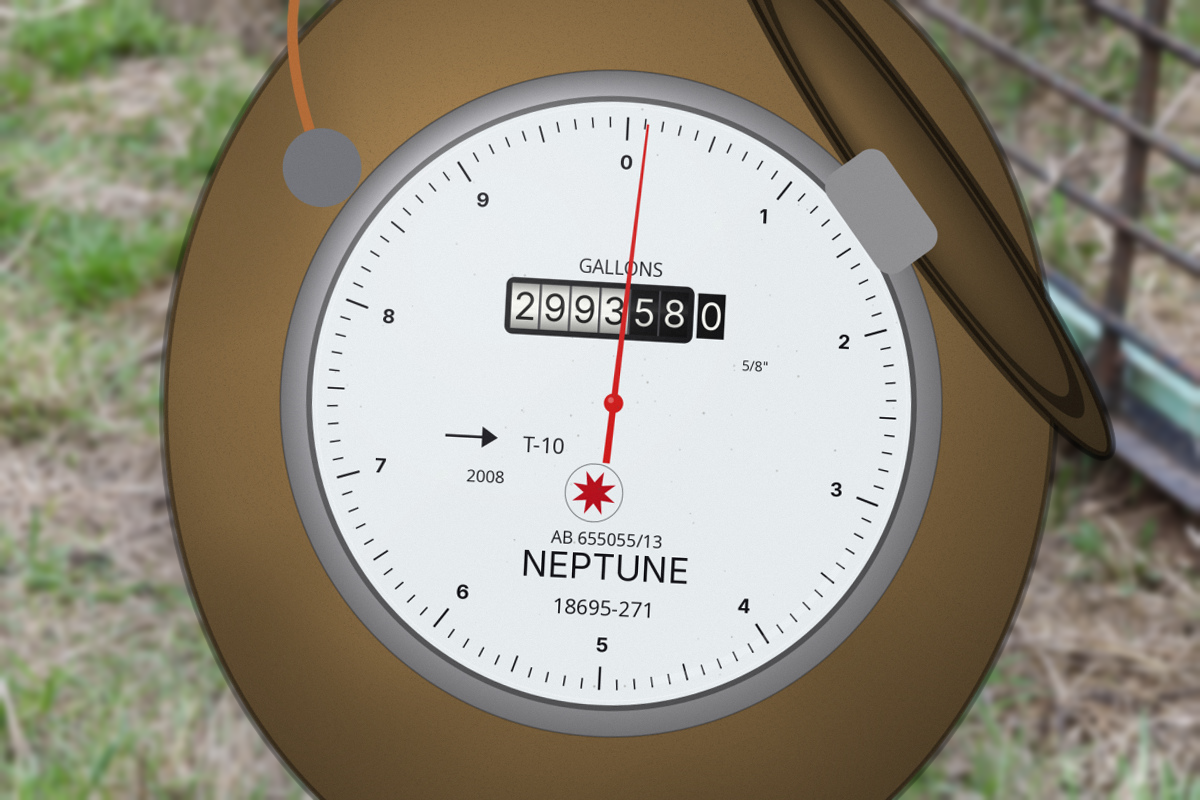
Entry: 2993580.1,gal
